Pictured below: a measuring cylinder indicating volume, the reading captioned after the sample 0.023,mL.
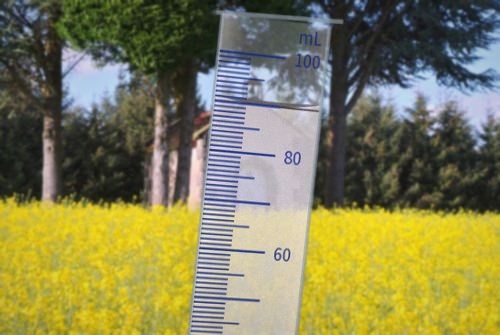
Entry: 90,mL
